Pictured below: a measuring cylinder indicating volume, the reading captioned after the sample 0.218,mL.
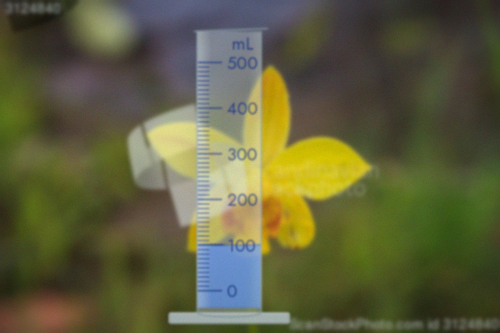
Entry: 100,mL
